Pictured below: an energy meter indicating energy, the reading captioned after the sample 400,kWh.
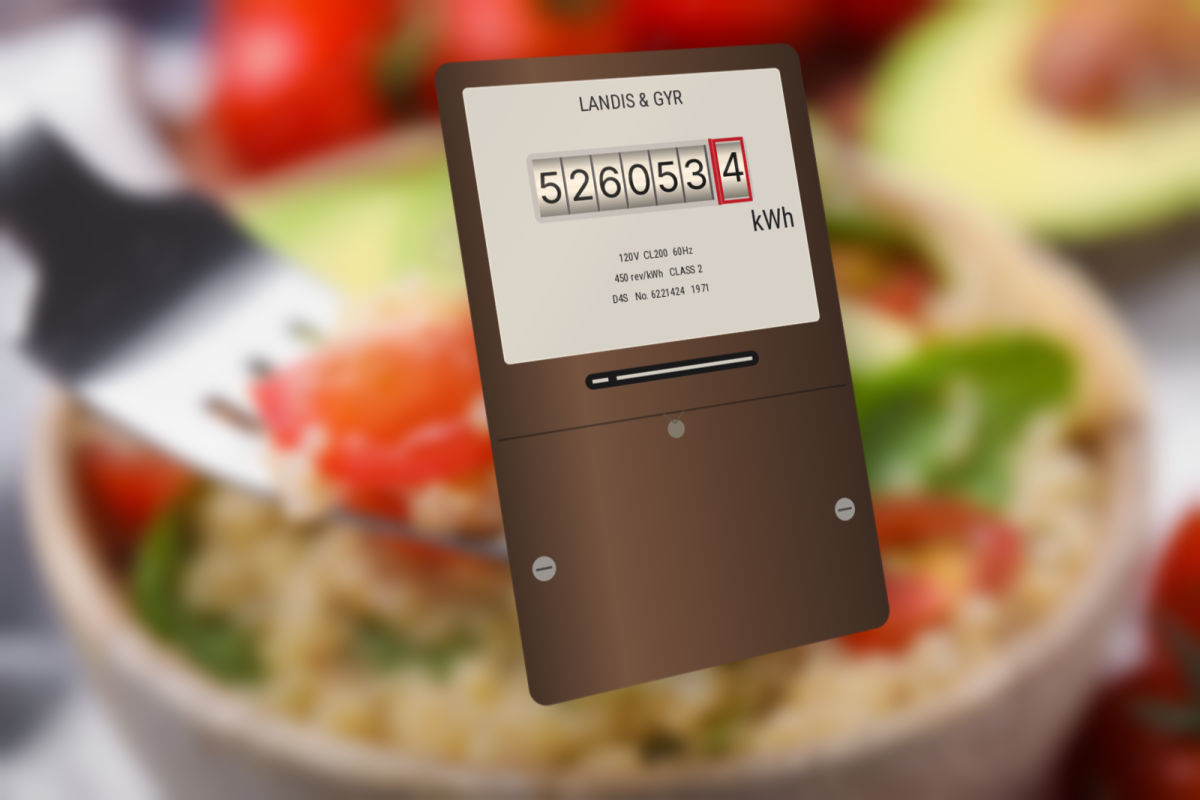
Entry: 526053.4,kWh
